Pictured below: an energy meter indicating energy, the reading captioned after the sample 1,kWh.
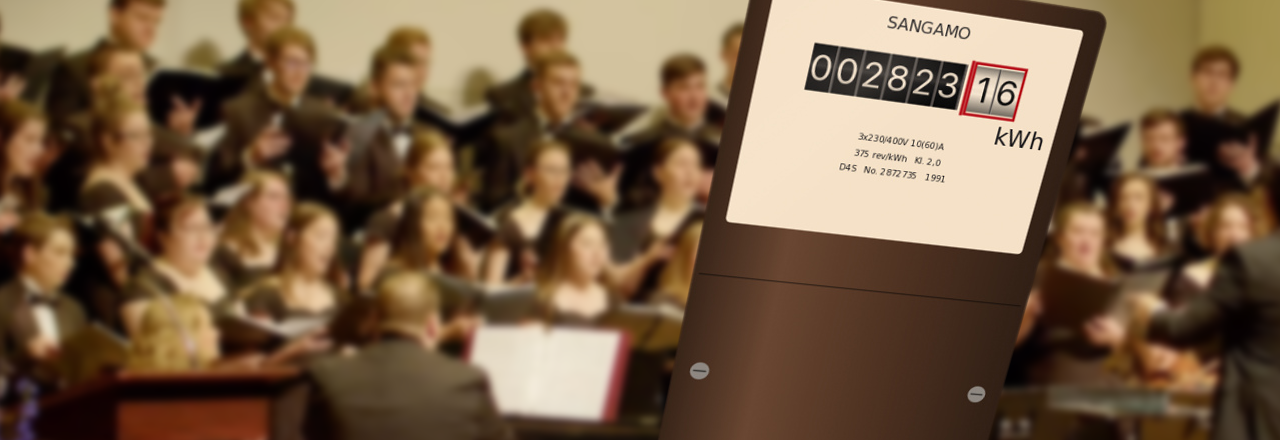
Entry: 2823.16,kWh
